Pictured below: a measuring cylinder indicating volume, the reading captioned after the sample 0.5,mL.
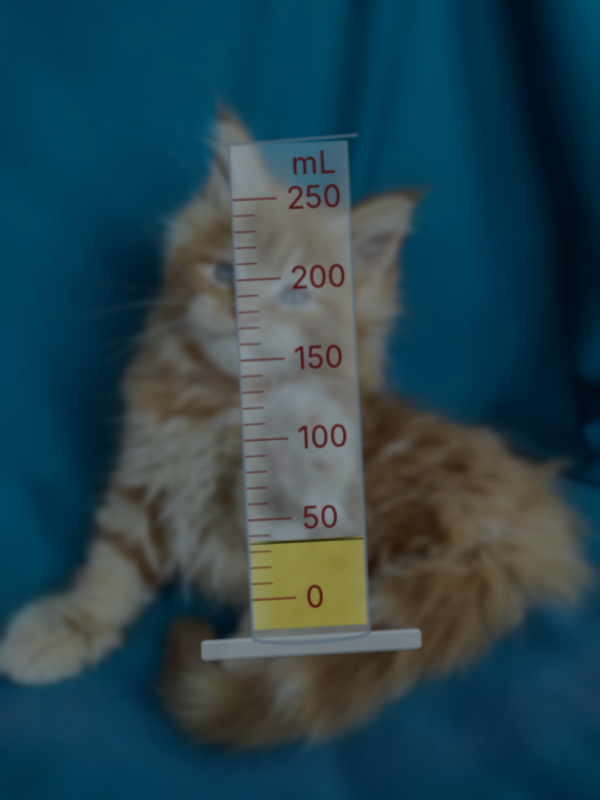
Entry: 35,mL
